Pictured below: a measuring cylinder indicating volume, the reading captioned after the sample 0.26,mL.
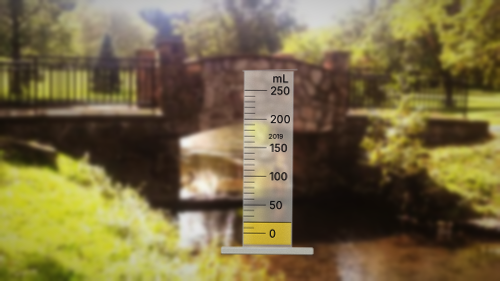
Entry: 20,mL
